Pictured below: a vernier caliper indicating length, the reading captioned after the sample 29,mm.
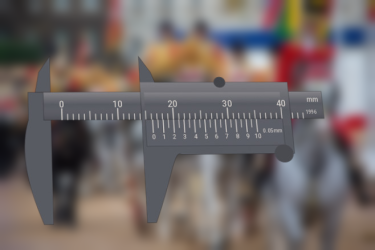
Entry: 16.2,mm
